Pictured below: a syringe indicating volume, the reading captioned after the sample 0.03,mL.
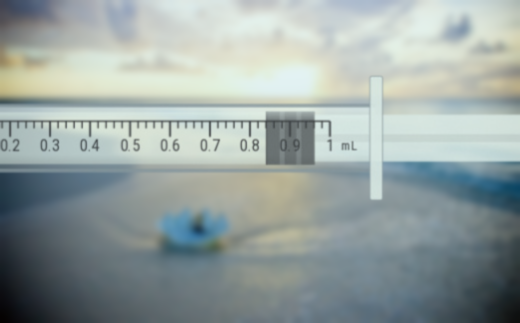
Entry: 0.84,mL
